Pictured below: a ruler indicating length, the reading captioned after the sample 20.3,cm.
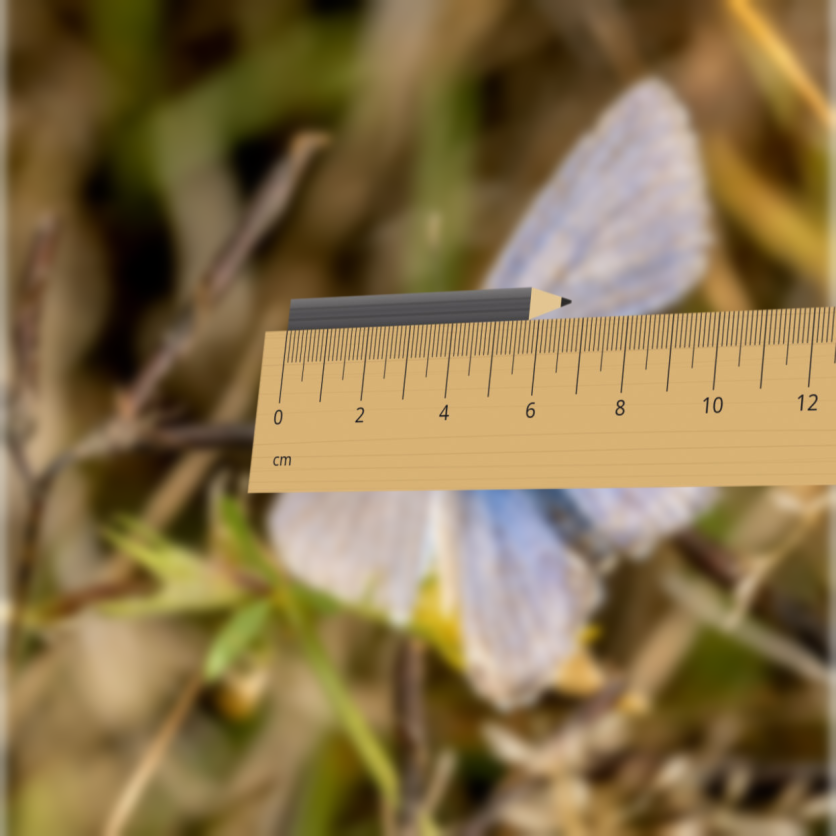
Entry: 6.7,cm
